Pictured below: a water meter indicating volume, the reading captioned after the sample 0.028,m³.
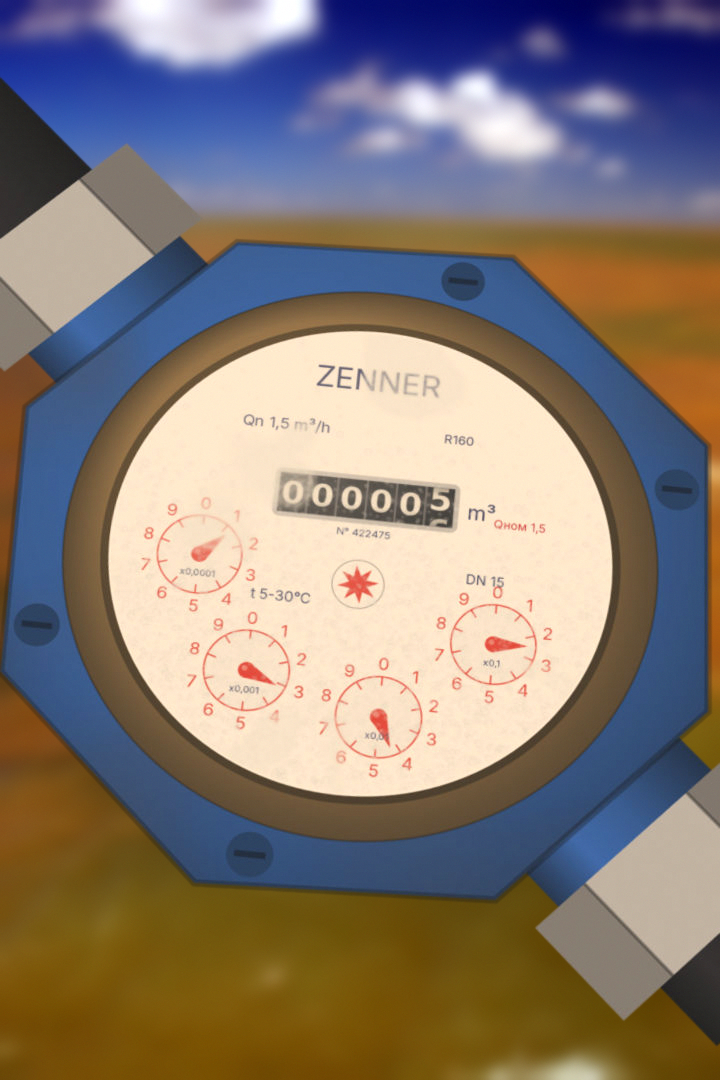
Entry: 5.2431,m³
